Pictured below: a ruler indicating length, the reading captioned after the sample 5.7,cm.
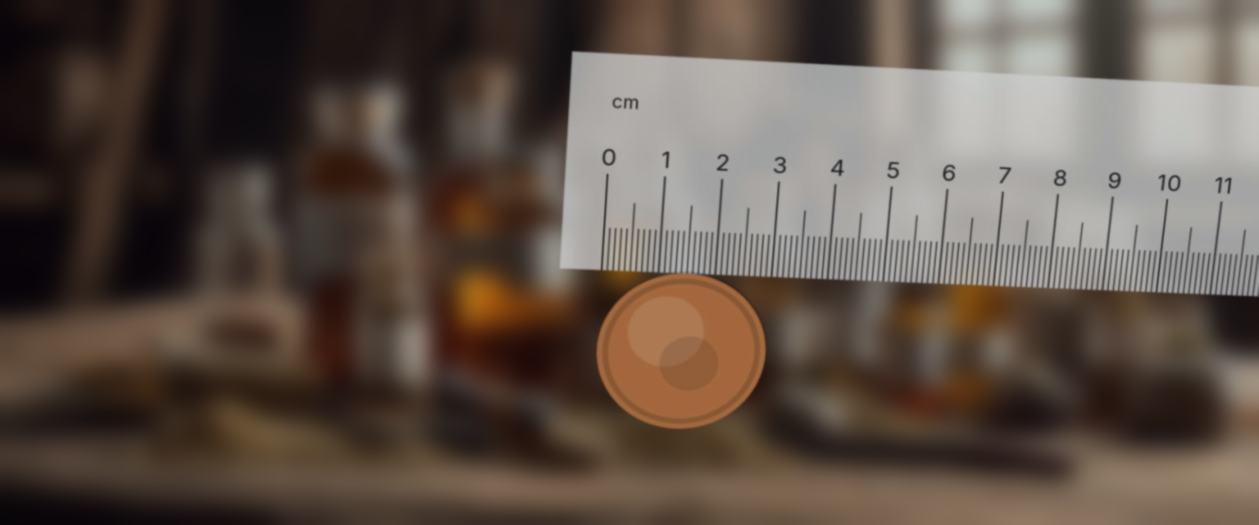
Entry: 3,cm
